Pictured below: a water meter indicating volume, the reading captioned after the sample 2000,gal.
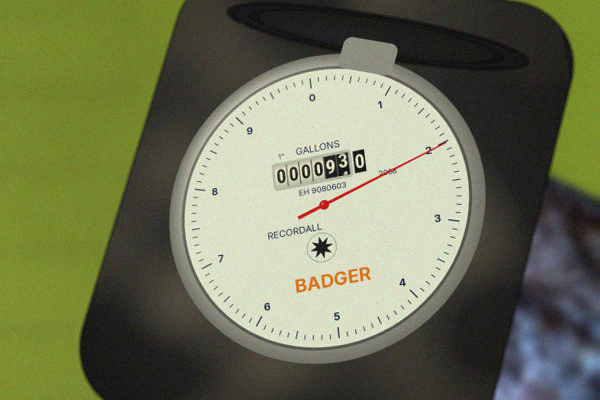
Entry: 932.0,gal
